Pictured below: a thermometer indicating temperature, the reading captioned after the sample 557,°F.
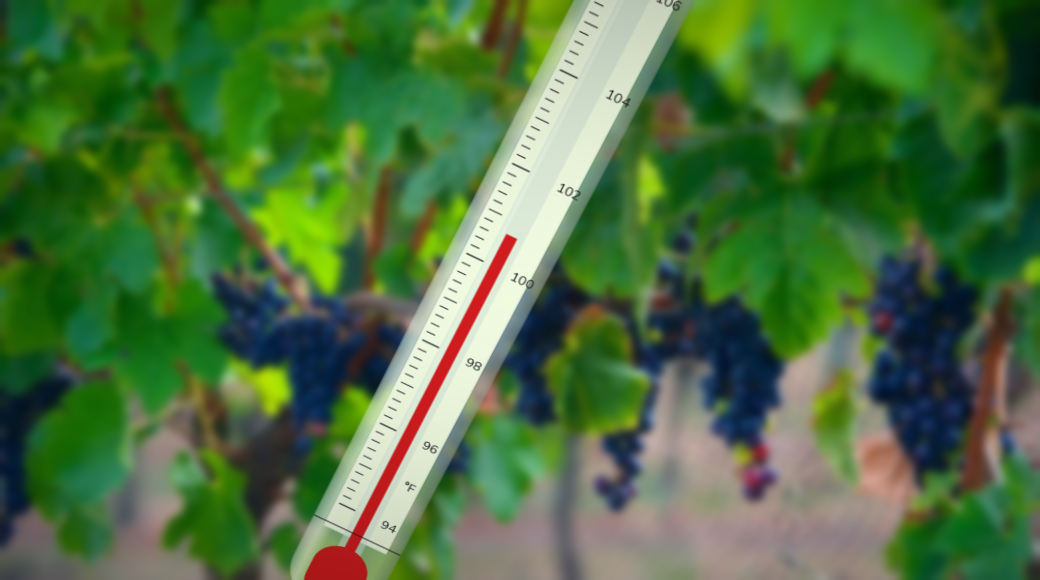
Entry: 100.7,°F
